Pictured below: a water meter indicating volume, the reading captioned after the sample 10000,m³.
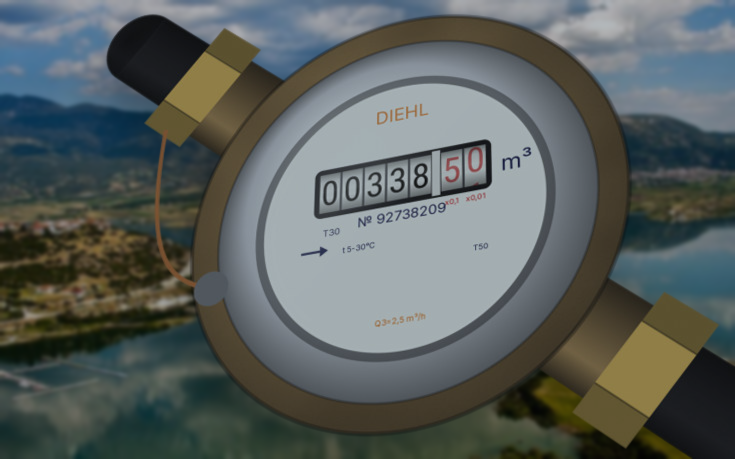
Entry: 338.50,m³
